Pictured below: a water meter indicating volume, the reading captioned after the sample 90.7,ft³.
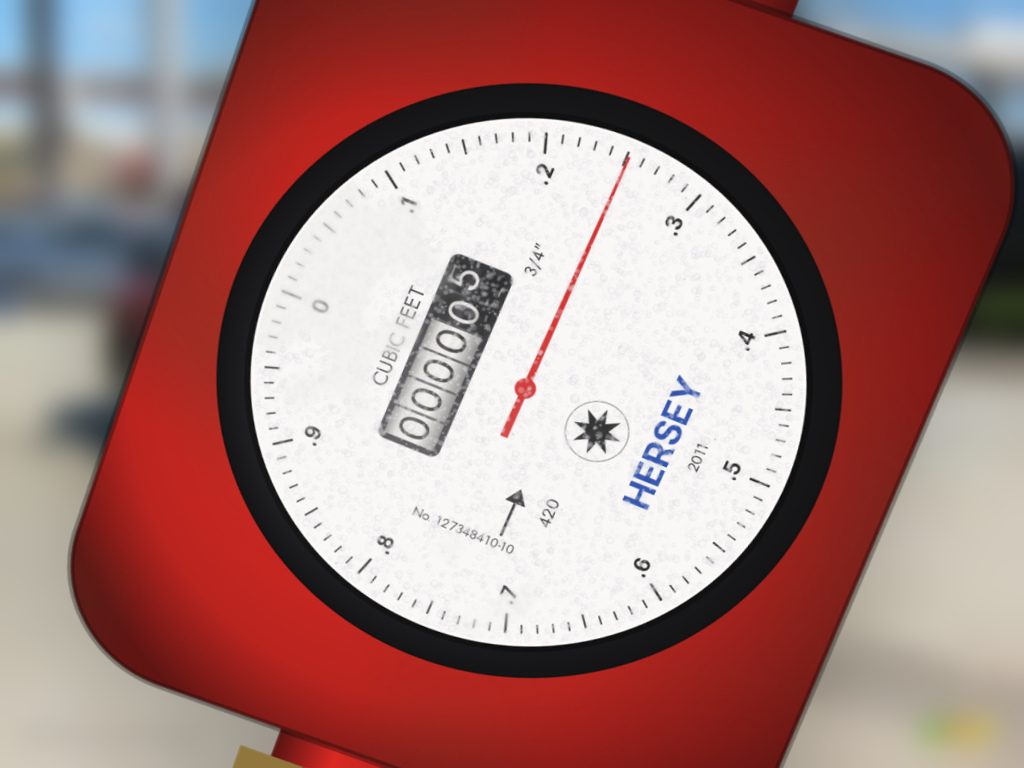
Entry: 5.25,ft³
